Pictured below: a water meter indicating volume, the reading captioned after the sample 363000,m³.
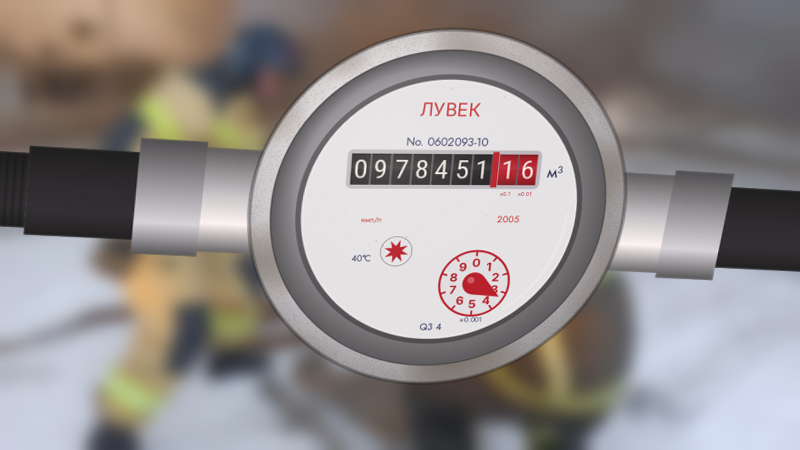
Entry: 978451.163,m³
